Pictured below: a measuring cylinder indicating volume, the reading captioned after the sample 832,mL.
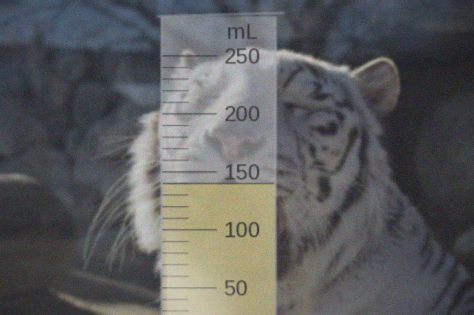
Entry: 140,mL
